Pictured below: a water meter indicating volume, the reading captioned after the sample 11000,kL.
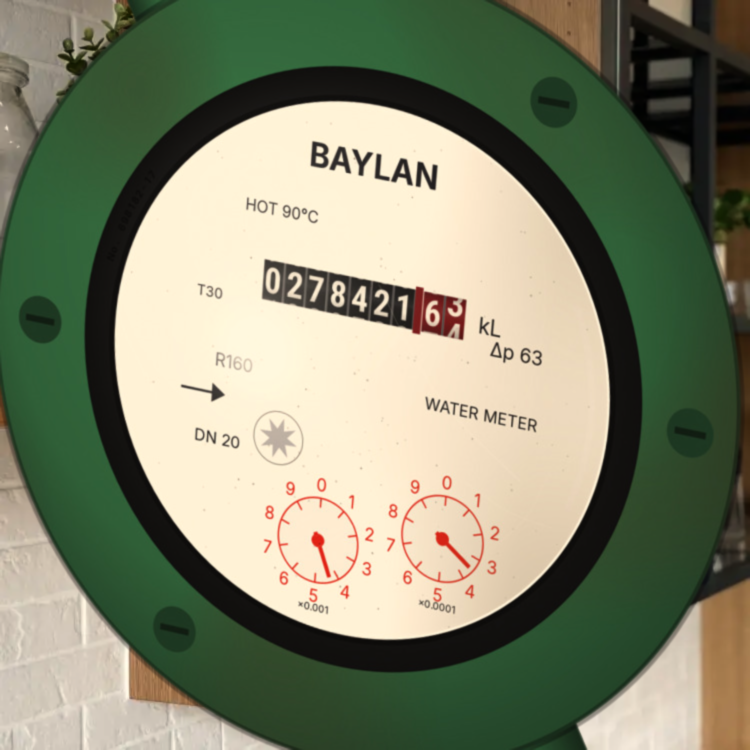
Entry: 278421.6343,kL
